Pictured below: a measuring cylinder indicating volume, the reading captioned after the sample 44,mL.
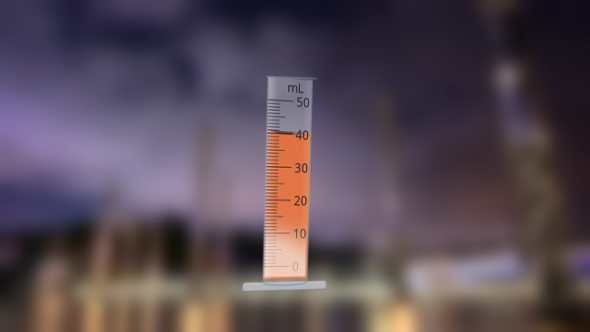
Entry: 40,mL
